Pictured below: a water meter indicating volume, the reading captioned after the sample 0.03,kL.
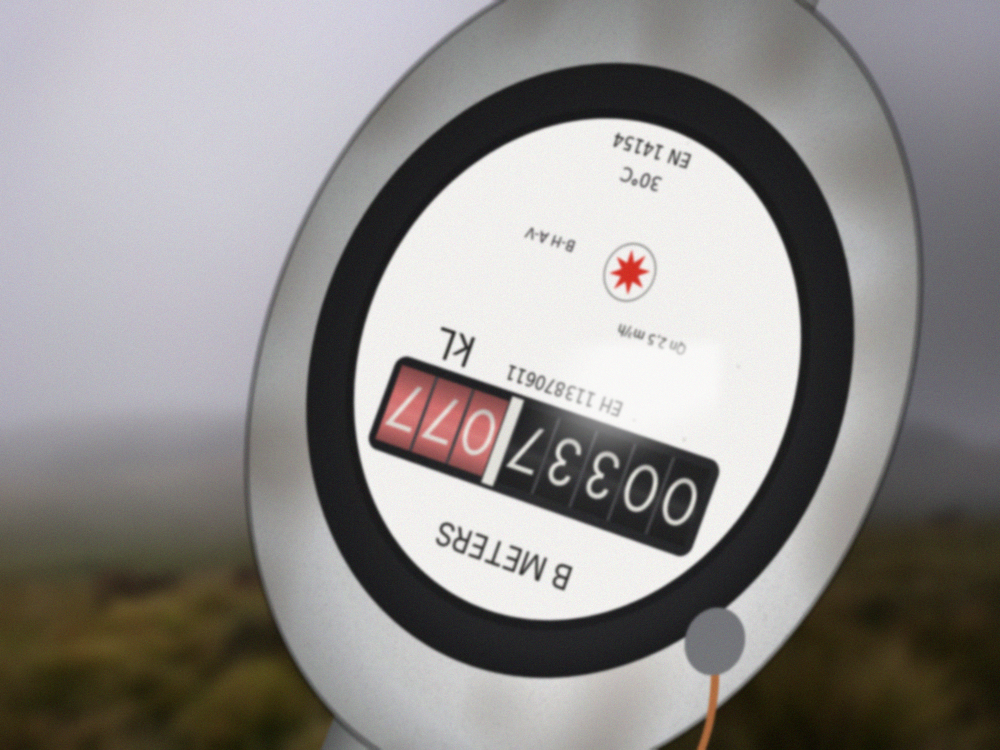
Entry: 337.077,kL
